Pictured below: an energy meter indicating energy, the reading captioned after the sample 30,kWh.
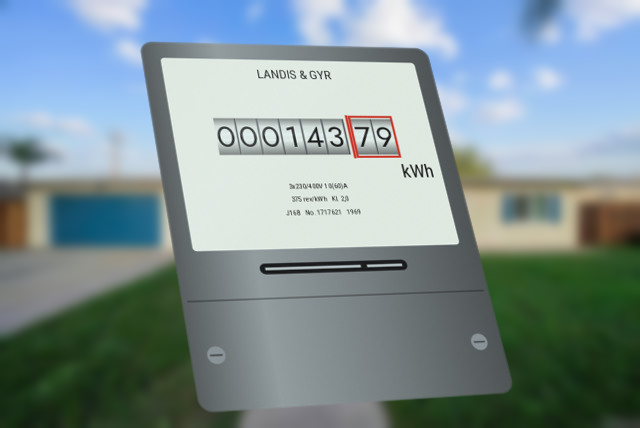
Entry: 143.79,kWh
